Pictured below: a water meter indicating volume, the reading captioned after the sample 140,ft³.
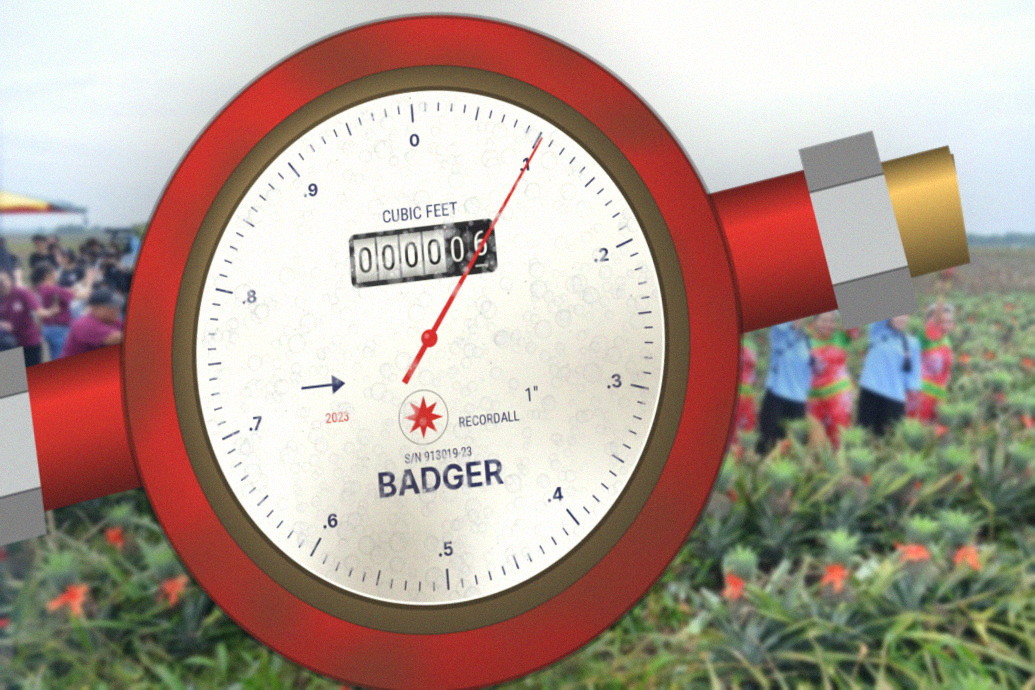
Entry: 6.10,ft³
